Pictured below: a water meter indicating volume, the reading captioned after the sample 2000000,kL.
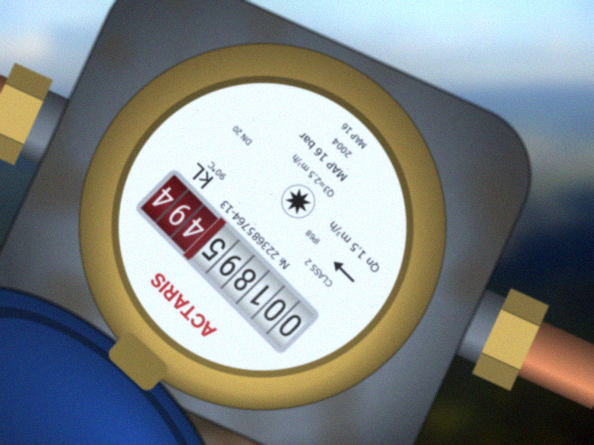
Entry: 1895.494,kL
